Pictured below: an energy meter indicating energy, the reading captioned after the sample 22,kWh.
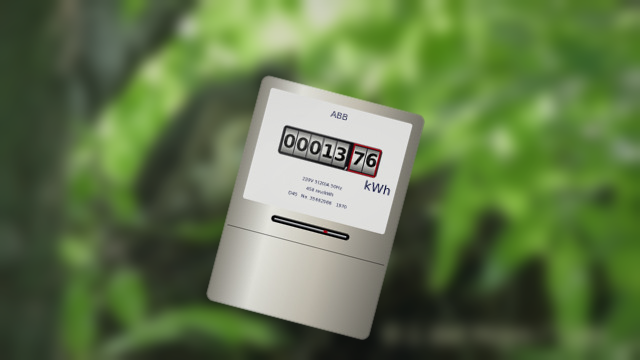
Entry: 13.76,kWh
